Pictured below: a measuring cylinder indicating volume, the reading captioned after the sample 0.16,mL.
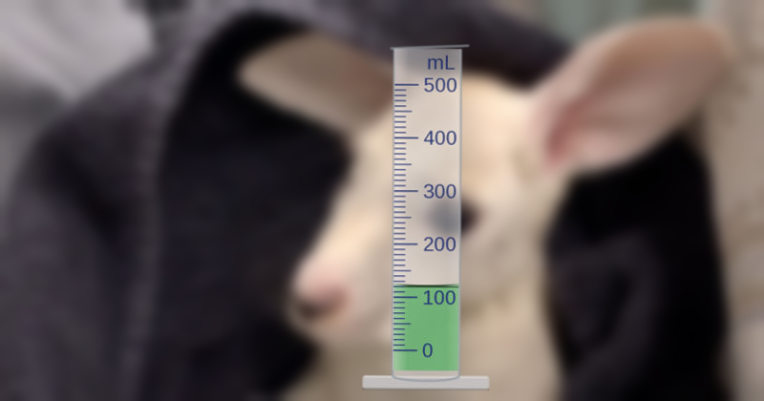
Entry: 120,mL
